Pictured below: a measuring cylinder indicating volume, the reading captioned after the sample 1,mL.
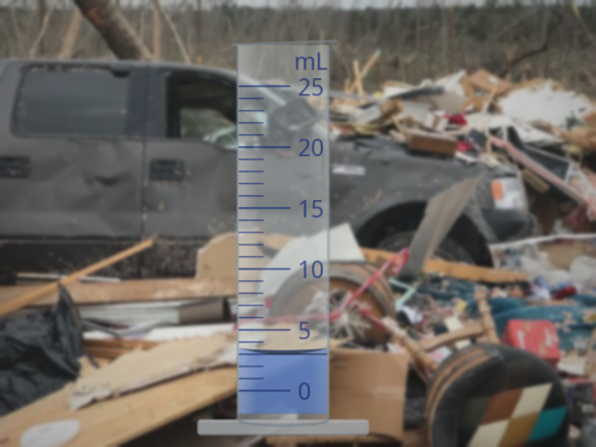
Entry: 3,mL
